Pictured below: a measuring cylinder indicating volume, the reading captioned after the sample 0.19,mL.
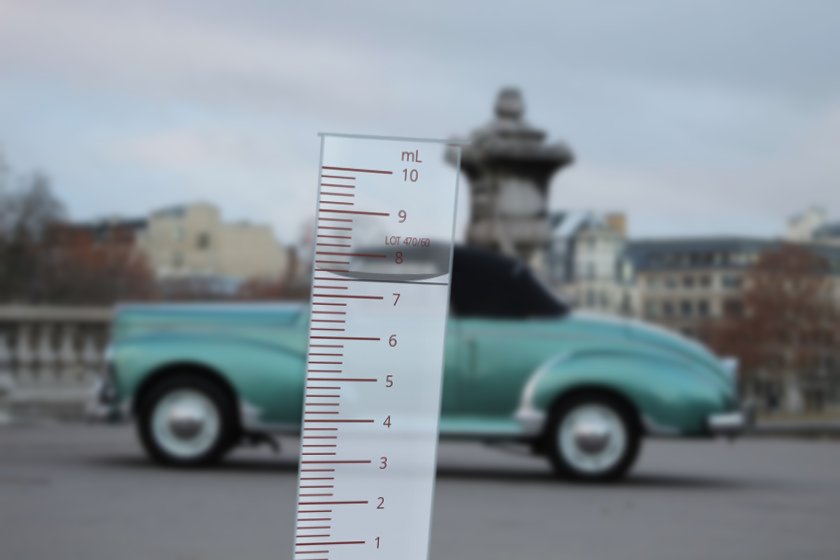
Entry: 7.4,mL
